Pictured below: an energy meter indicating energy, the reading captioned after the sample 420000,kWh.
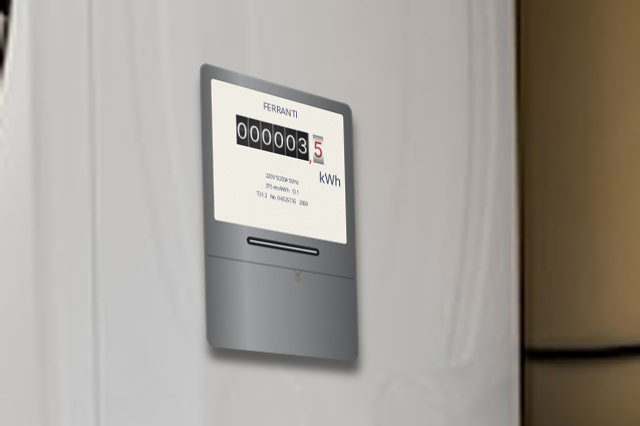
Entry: 3.5,kWh
